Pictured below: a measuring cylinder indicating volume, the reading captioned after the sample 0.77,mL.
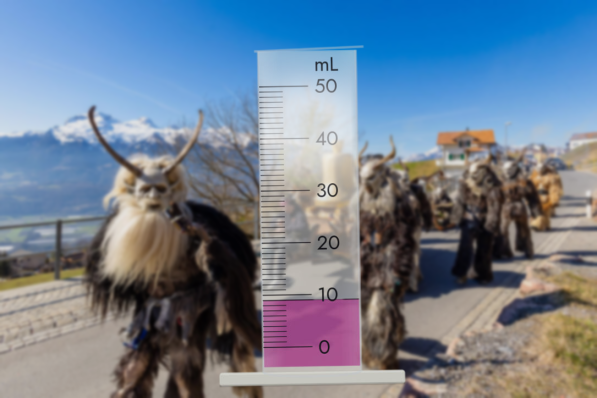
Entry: 9,mL
